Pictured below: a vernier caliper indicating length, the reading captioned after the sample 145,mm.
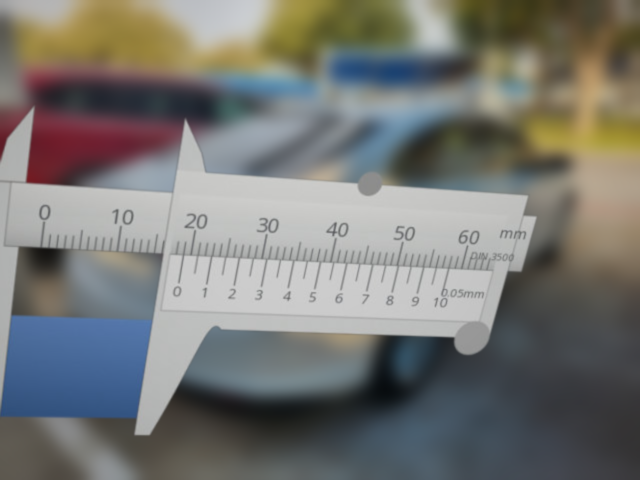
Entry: 19.0,mm
